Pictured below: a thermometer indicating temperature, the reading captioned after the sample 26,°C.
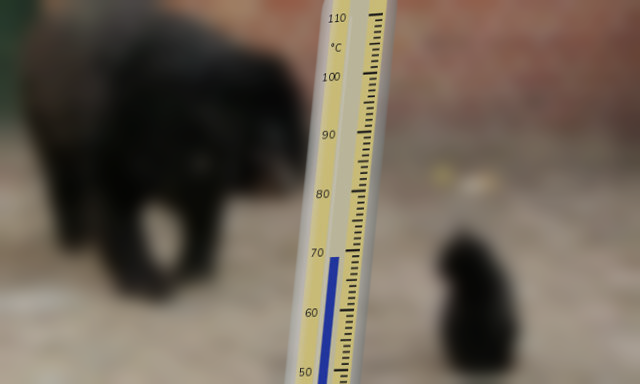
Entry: 69,°C
